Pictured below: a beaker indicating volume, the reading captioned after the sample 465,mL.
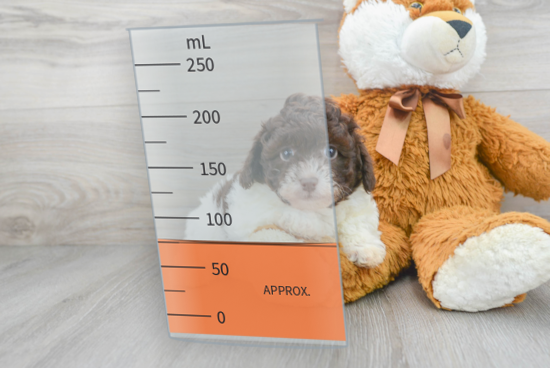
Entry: 75,mL
